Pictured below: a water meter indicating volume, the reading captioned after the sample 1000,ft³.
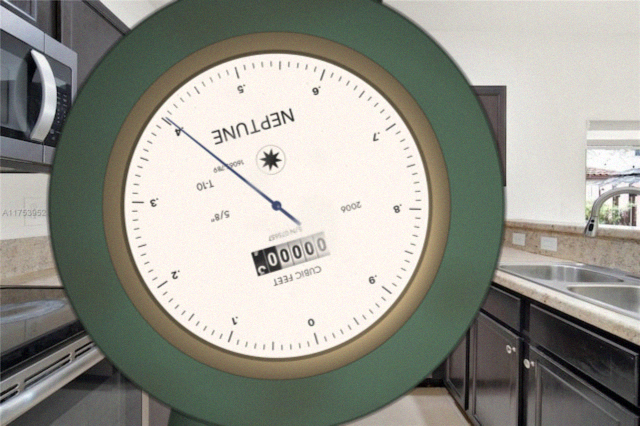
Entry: 3.40,ft³
